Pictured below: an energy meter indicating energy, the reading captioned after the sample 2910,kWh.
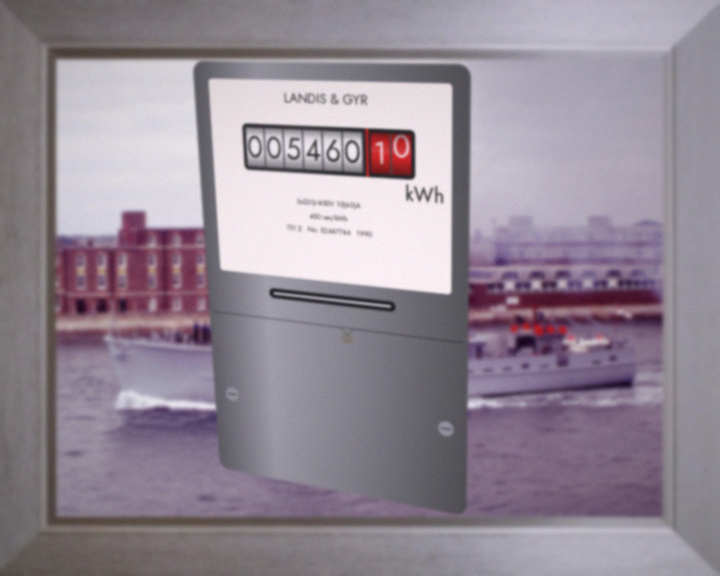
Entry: 5460.10,kWh
